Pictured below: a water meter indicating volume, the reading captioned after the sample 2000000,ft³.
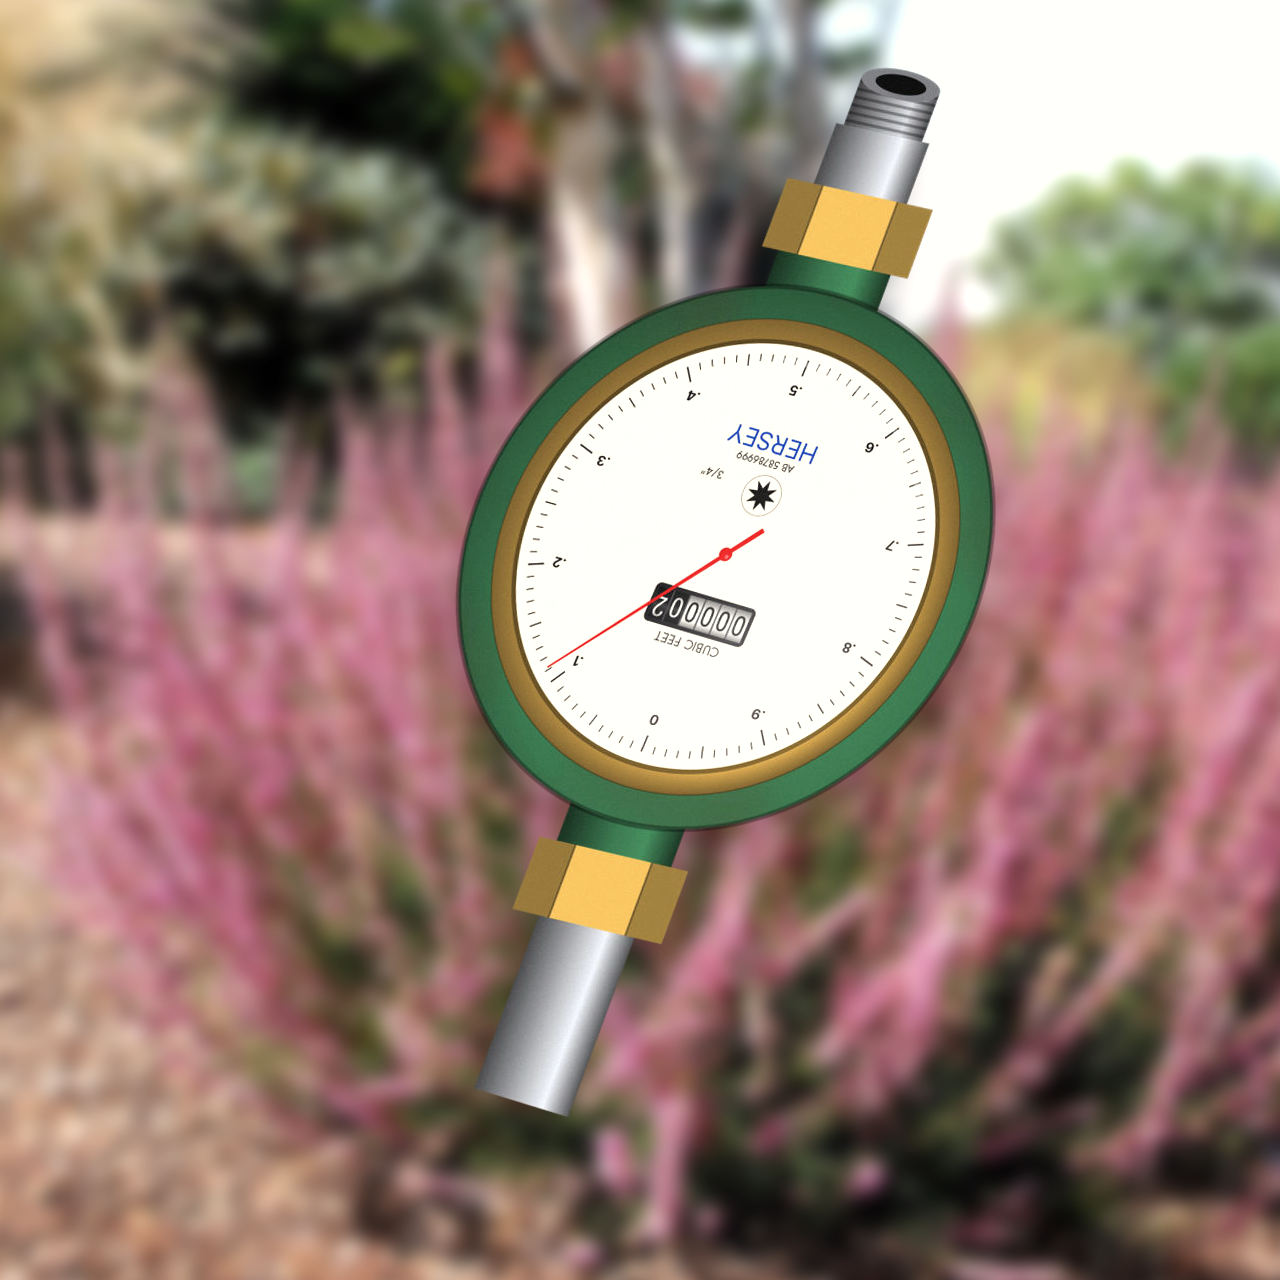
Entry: 2.11,ft³
